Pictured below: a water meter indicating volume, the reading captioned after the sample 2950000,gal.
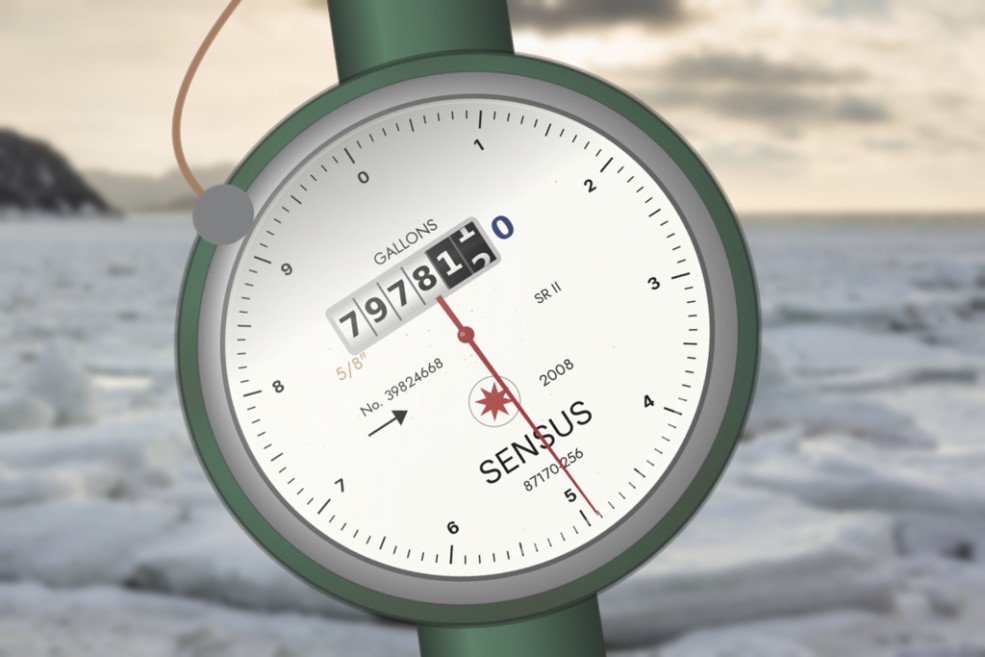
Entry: 7978114.9,gal
